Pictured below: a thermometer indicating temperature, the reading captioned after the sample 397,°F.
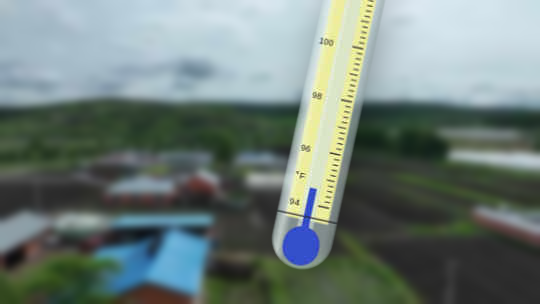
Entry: 94.6,°F
